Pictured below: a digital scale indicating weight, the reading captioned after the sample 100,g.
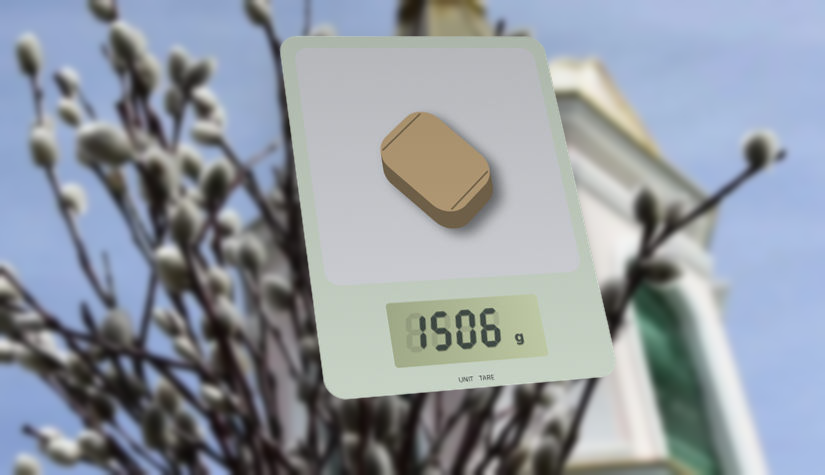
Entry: 1506,g
